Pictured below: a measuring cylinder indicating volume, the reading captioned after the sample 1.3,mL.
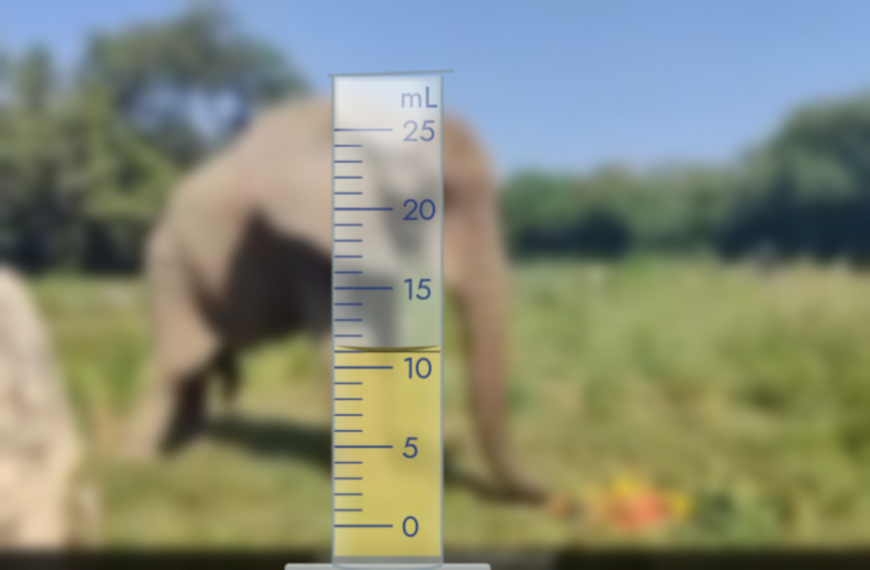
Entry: 11,mL
